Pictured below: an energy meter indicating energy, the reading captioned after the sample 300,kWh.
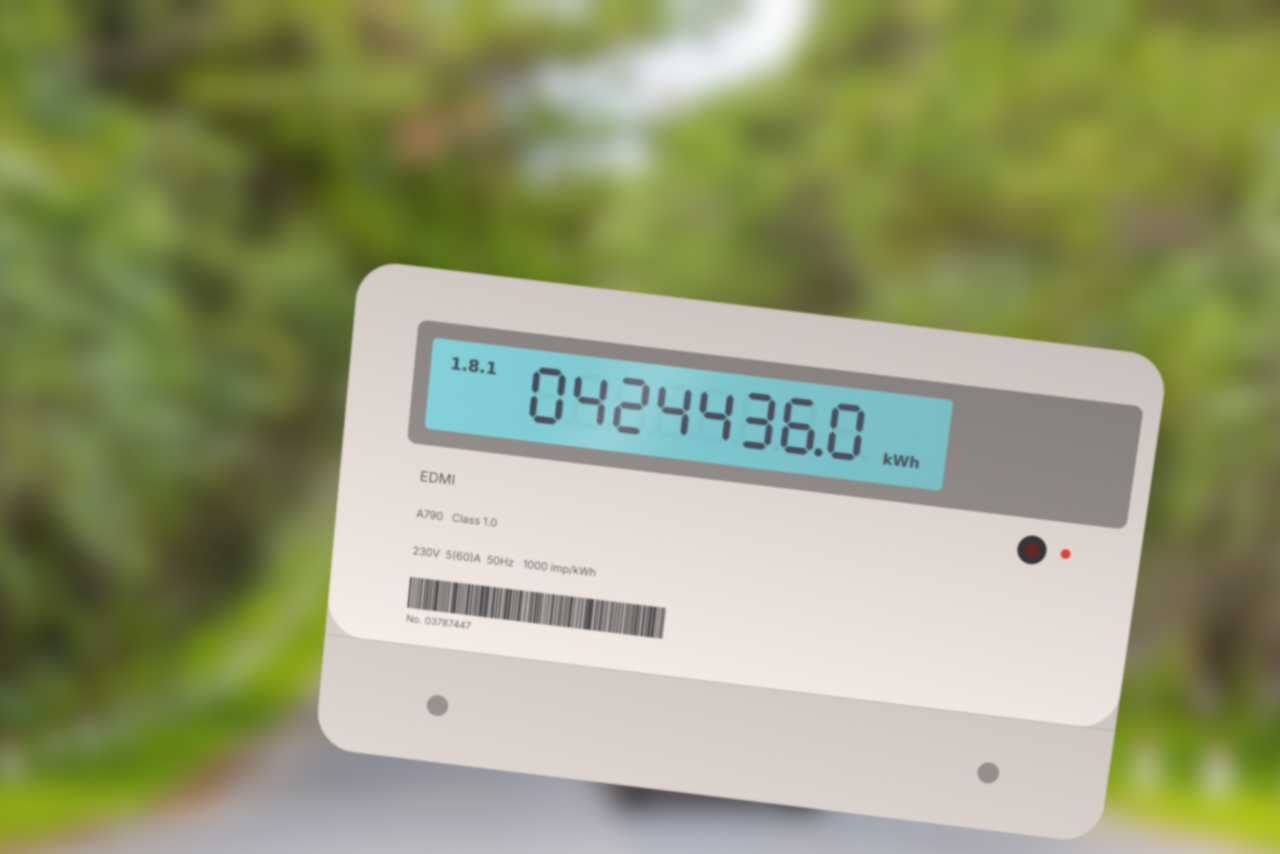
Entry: 424436.0,kWh
